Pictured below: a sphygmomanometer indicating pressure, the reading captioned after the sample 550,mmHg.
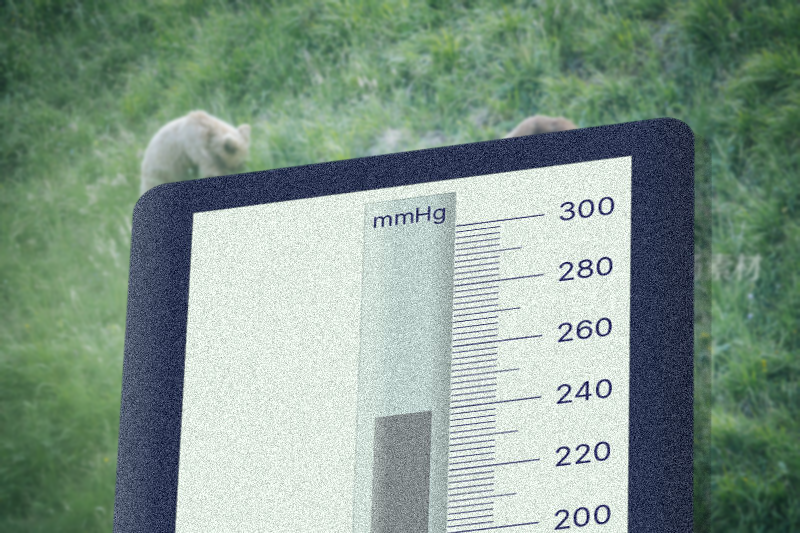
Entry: 240,mmHg
